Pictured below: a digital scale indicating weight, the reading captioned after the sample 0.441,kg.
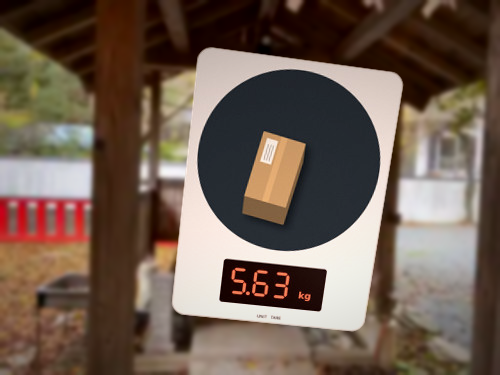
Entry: 5.63,kg
